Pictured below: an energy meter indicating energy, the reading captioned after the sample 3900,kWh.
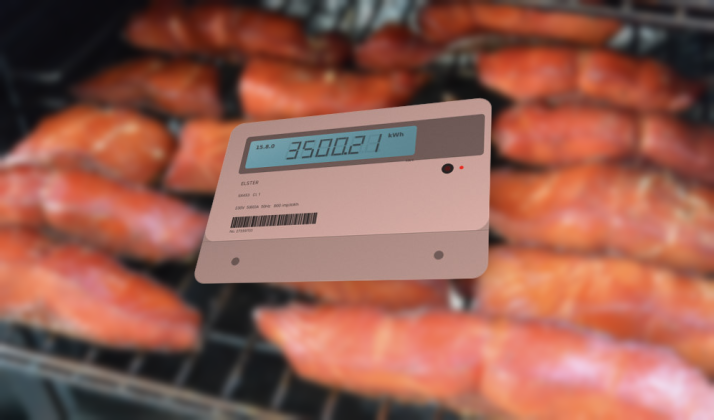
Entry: 3500.21,kWh
